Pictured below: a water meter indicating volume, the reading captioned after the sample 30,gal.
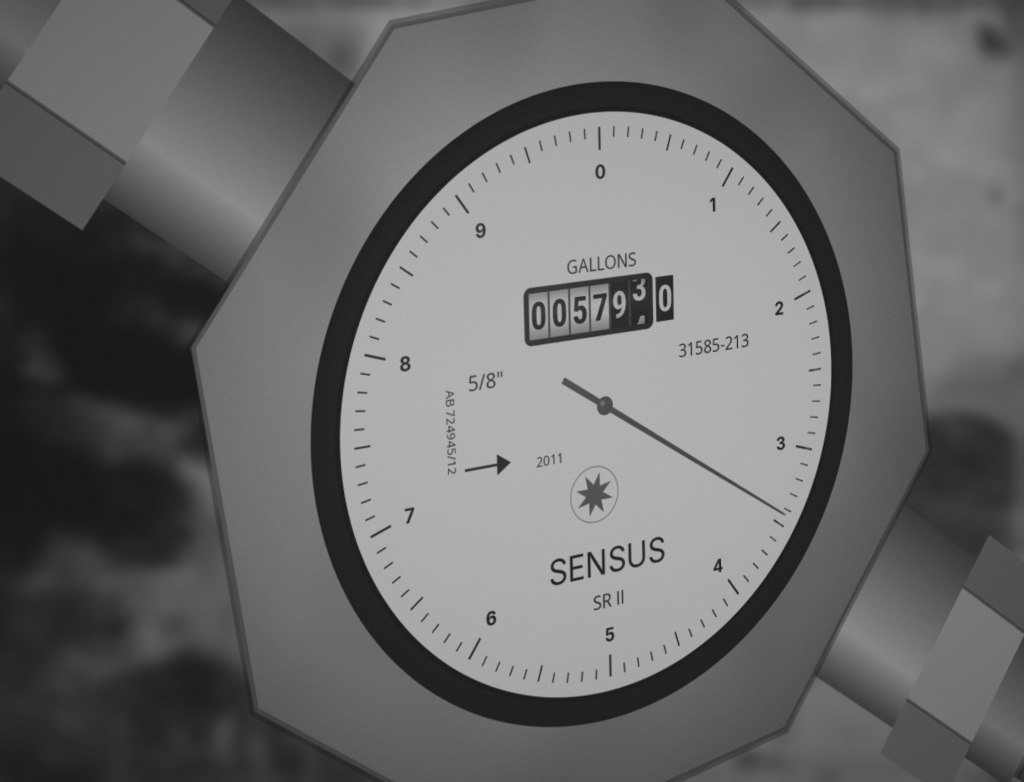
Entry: 57933.4,gal
